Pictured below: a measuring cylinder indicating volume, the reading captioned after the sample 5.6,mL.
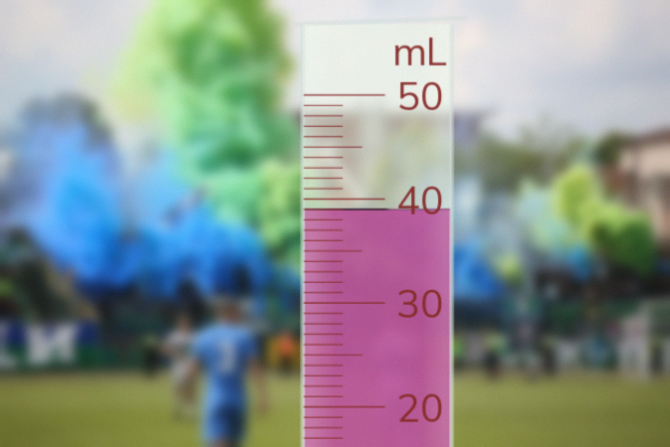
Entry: 39,mL
